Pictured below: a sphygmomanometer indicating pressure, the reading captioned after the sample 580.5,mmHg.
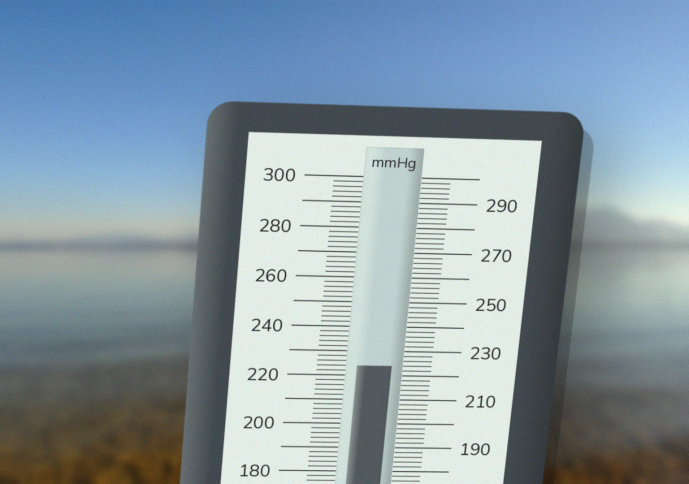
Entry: 224,mmHg
